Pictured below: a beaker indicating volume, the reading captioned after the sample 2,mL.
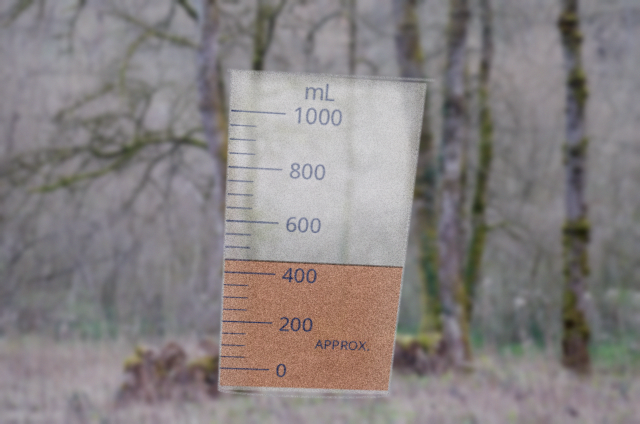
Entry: 450,mL
